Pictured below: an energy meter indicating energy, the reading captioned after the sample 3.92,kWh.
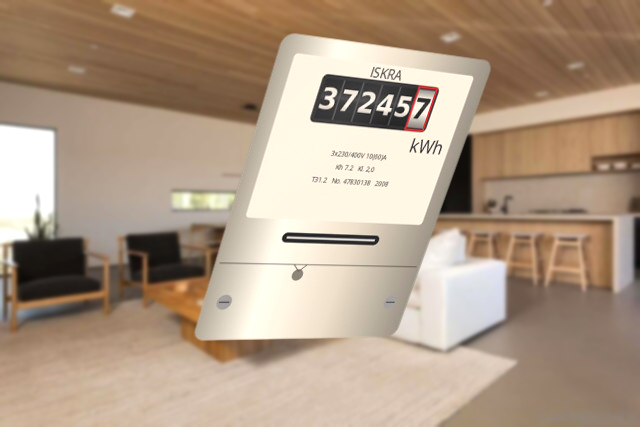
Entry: 37245.7,kWh
